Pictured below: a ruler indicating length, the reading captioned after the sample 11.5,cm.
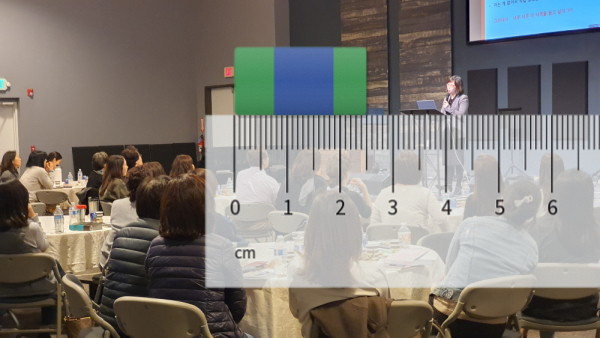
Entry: 2.5,cm
